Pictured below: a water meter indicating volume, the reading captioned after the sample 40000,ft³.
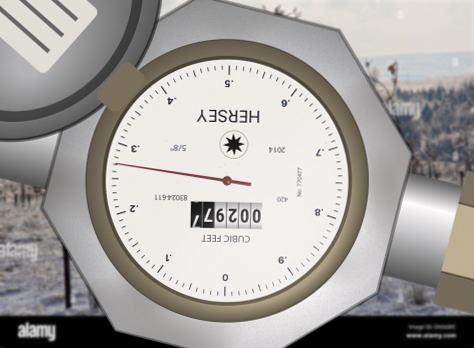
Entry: 2977.27,ft³
